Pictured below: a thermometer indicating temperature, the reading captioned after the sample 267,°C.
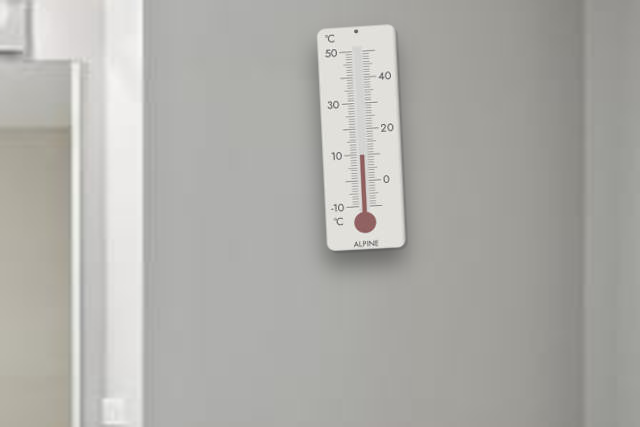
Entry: 10,°C
